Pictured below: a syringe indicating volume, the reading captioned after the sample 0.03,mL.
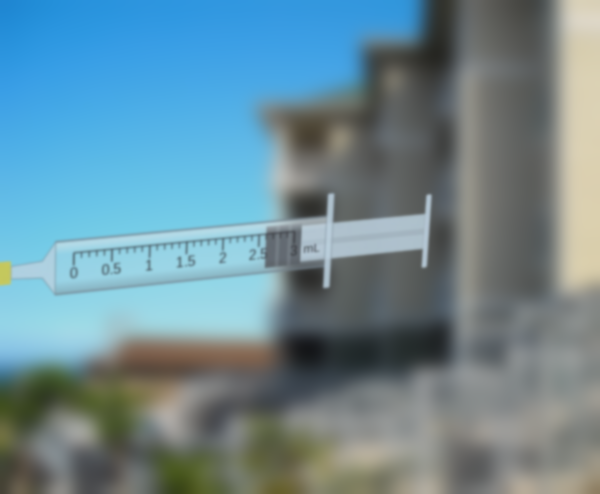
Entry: 2.6,mL
